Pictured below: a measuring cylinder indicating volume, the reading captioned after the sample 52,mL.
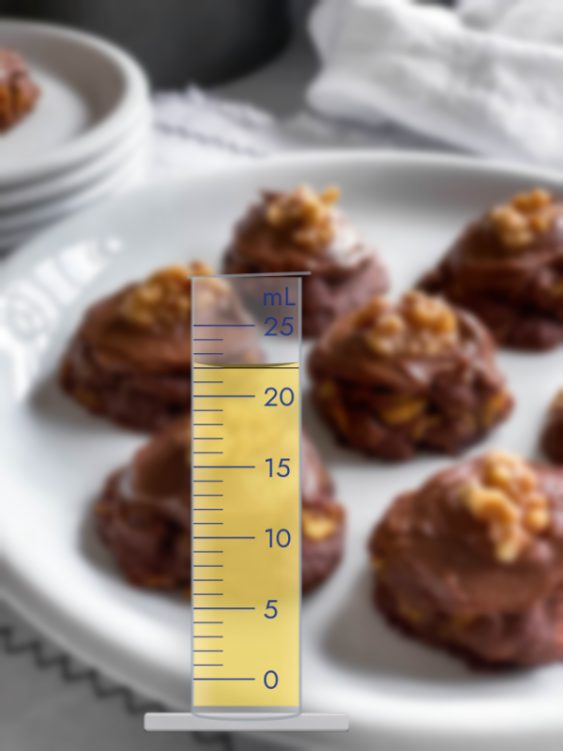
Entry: 22,mL
